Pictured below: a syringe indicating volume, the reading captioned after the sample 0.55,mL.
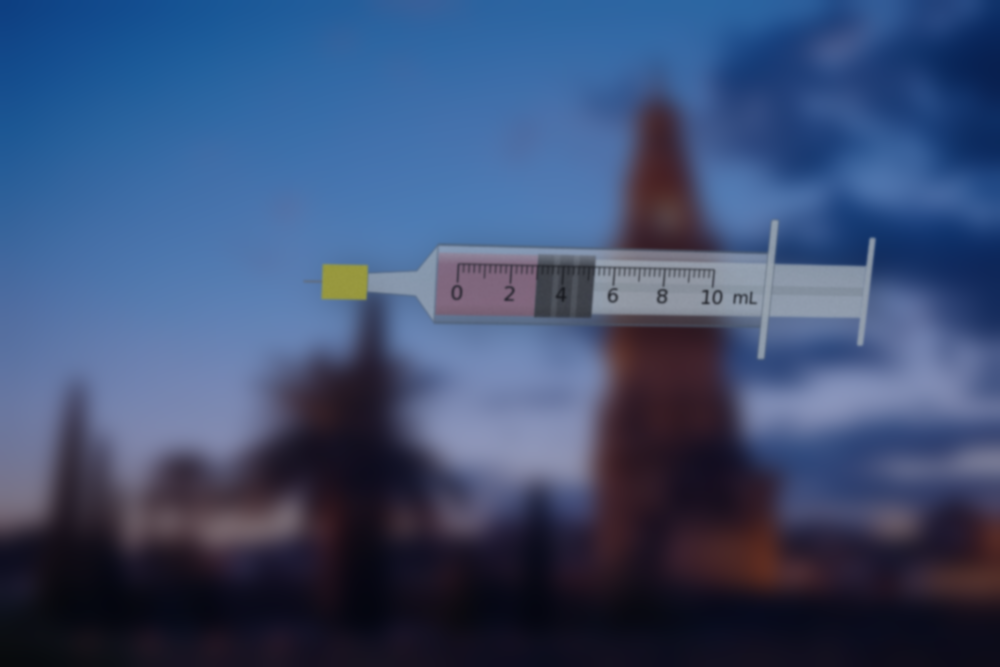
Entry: 3,mL
